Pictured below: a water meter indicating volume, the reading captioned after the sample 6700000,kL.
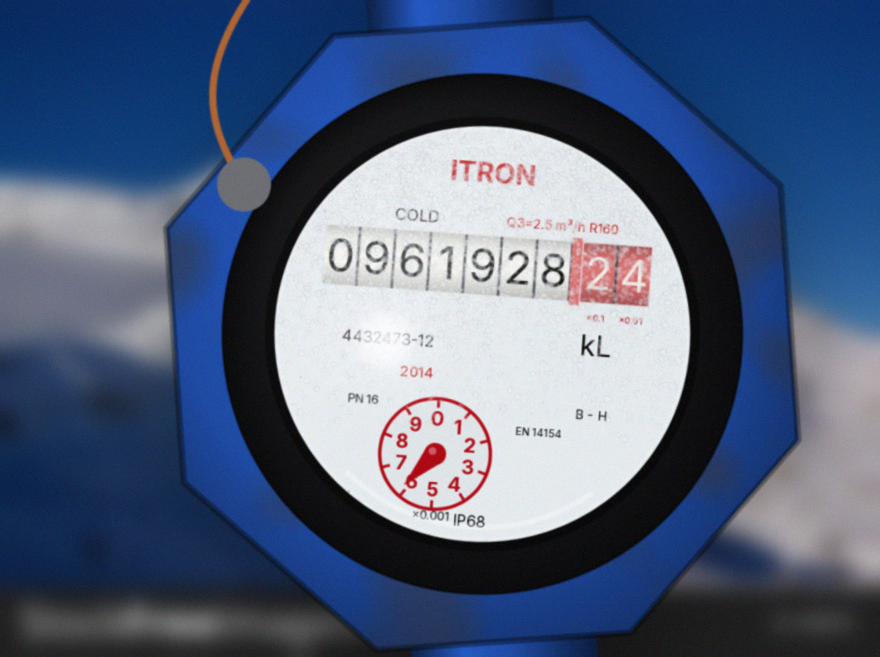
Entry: 961928.246,kL
